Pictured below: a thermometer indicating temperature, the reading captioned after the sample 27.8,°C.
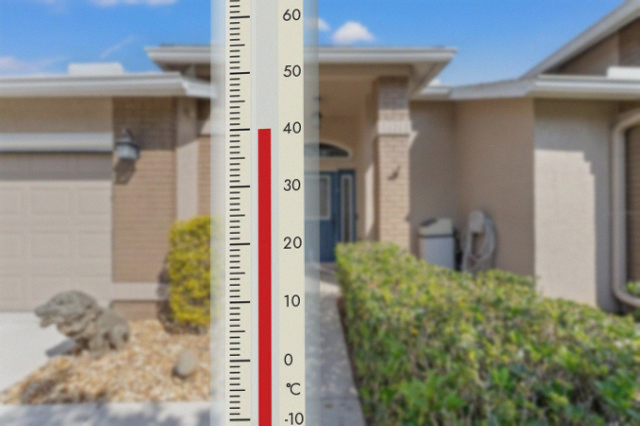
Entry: 40,°C
